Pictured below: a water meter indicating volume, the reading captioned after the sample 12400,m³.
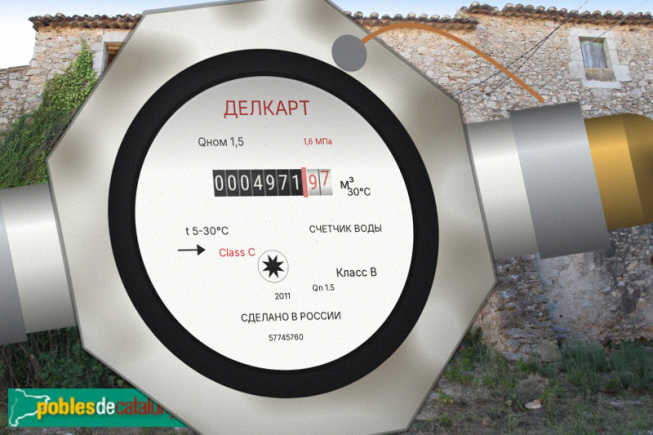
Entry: 4971.97,m³
